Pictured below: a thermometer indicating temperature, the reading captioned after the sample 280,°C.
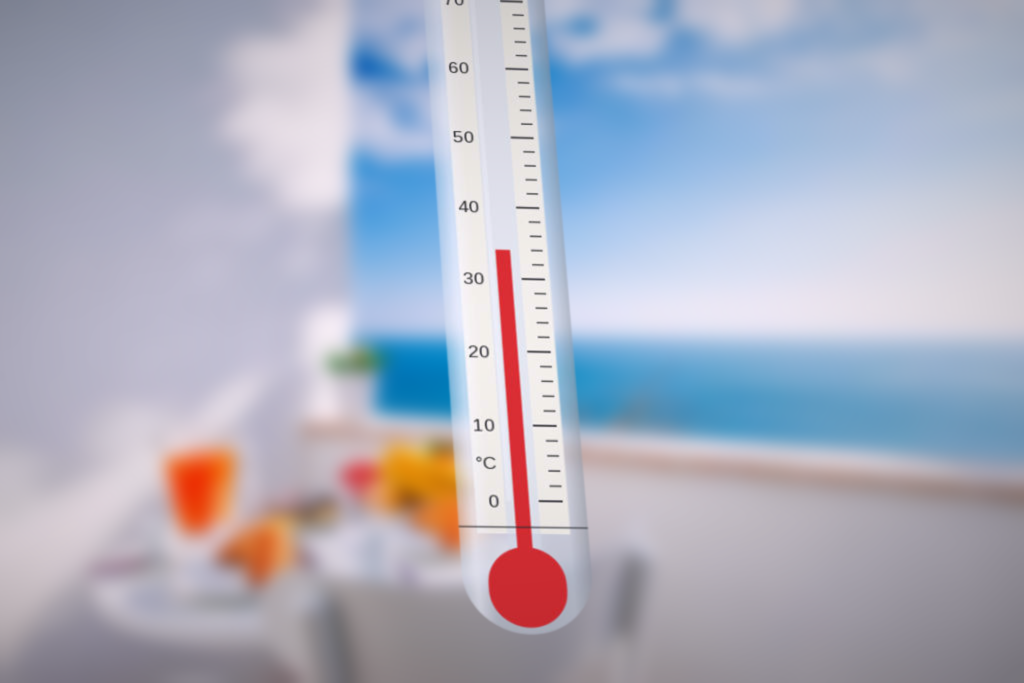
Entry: 34,°C
